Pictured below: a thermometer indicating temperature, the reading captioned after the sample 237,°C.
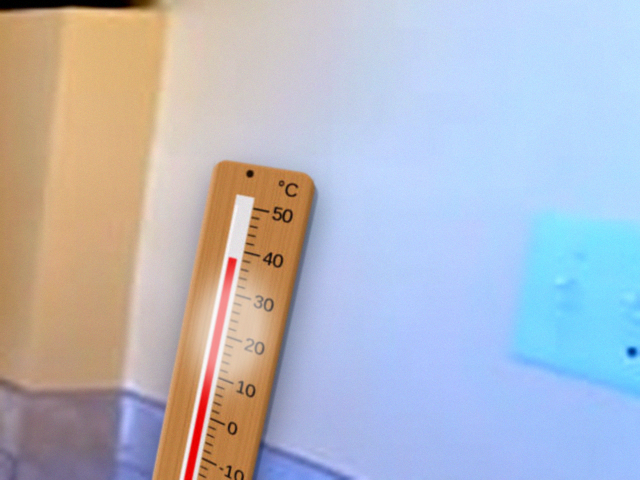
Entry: 38,°C
